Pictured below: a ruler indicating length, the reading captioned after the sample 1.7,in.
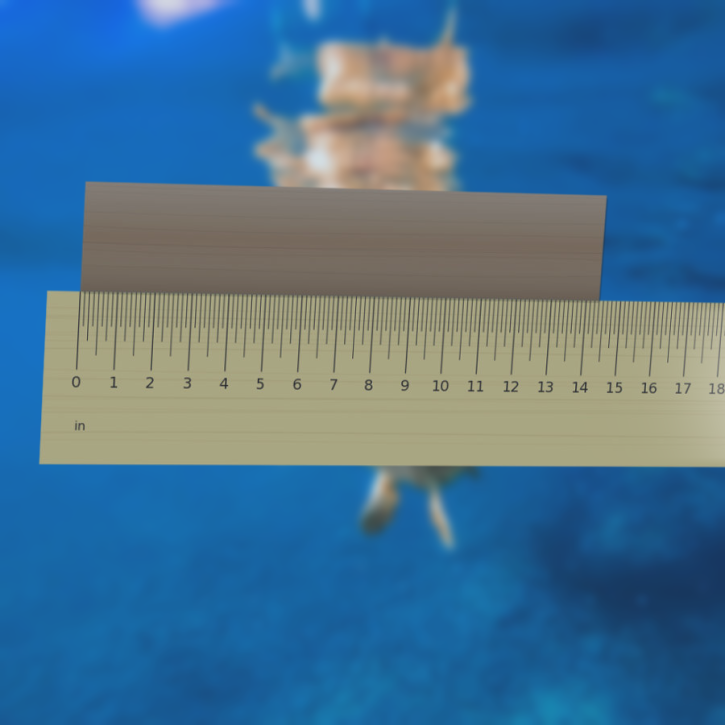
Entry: 14.375,in
